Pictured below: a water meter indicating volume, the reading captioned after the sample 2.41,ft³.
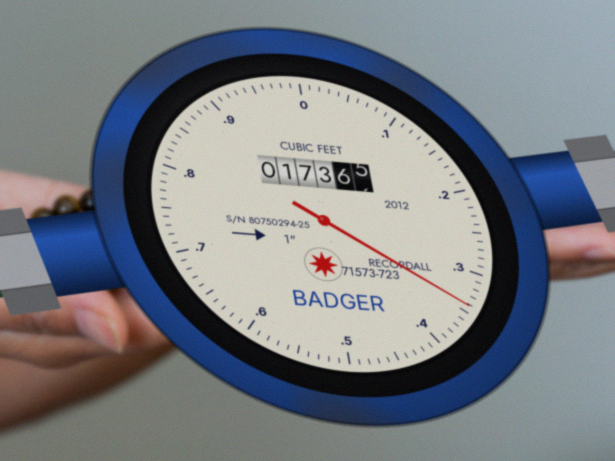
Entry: 17365.34,ft³
